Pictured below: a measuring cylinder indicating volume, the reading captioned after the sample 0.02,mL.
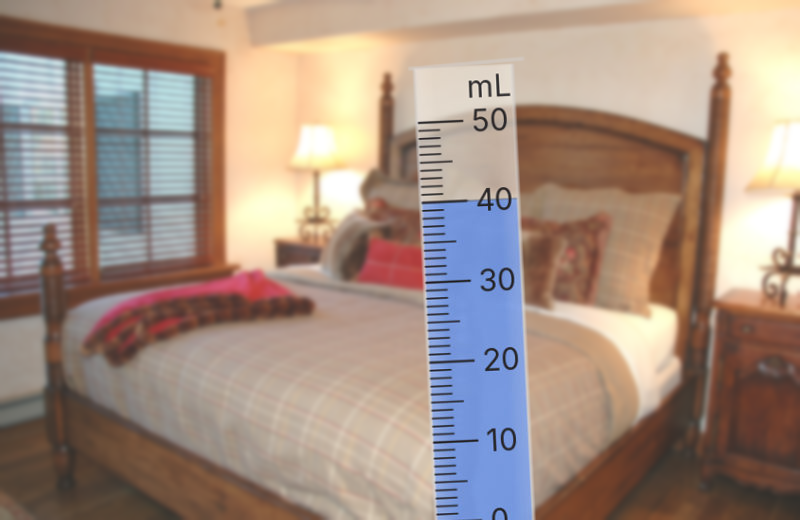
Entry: 40,mL
